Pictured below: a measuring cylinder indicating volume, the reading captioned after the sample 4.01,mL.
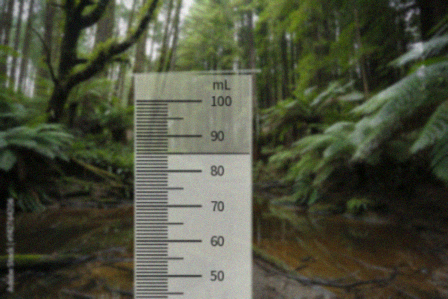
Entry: 85,mL
